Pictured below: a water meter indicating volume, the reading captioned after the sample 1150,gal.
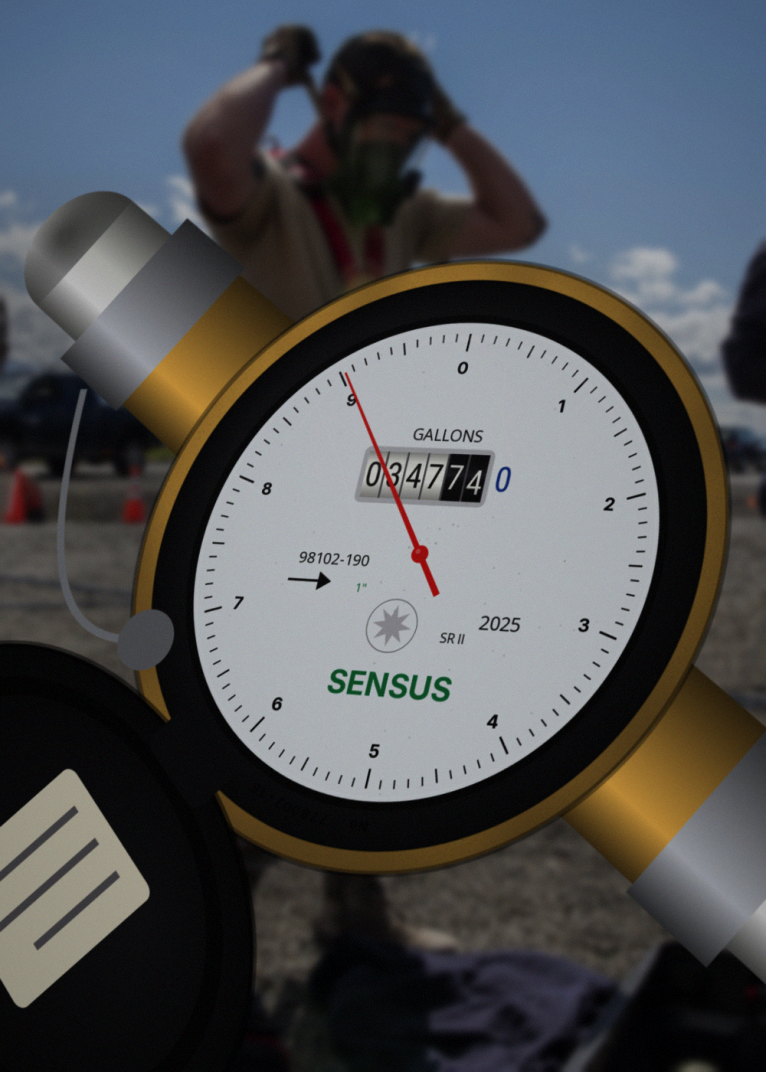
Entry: 347739.0,gal
